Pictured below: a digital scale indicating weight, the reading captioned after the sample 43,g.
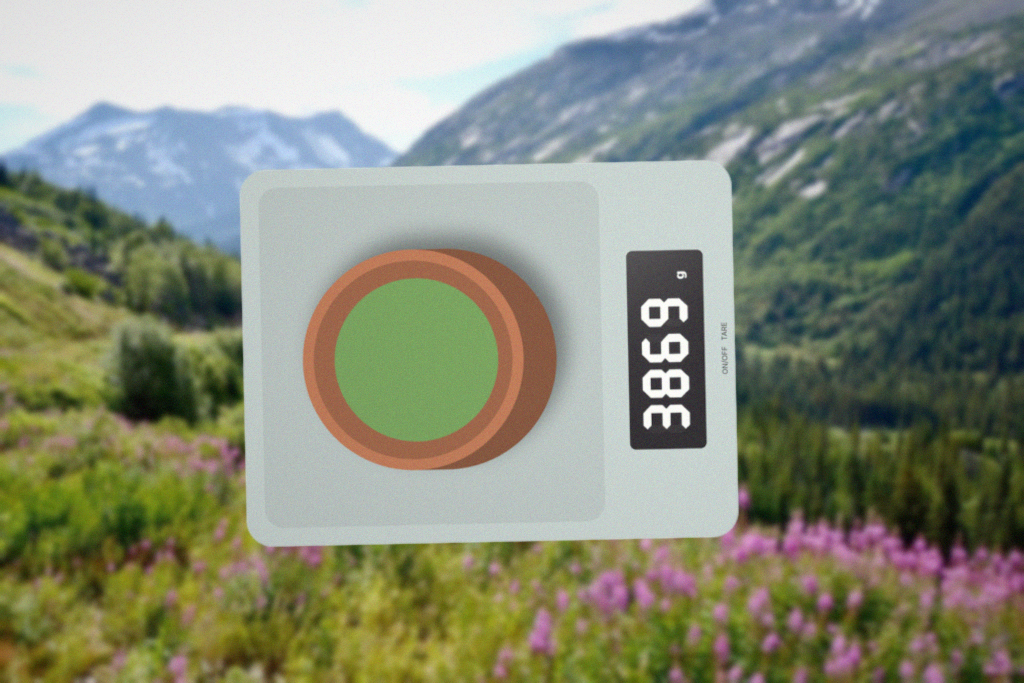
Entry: 3869,g
